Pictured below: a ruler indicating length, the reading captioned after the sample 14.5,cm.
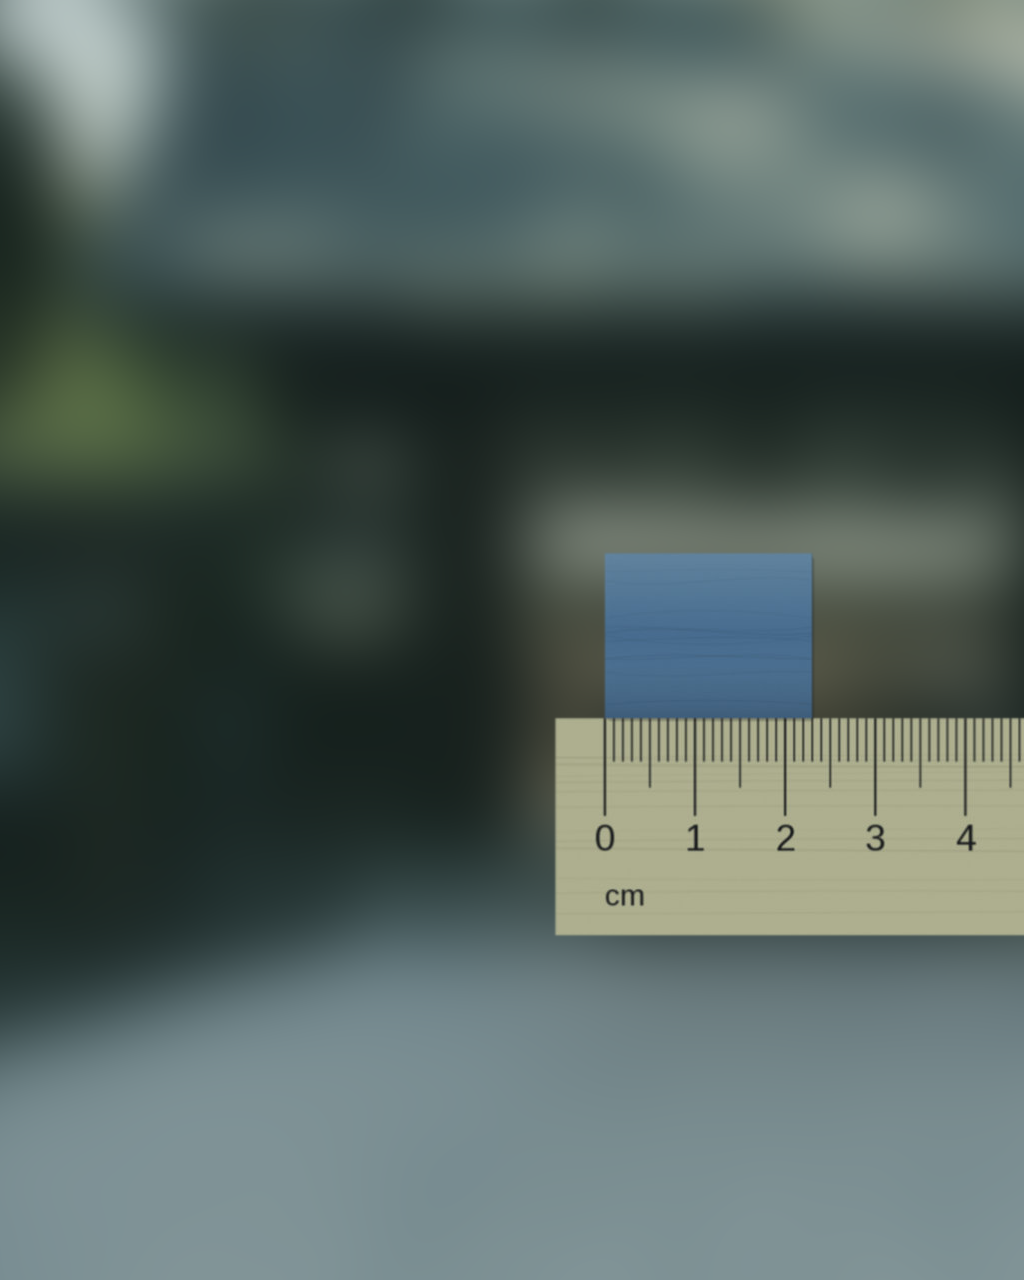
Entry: 2.3,cm
